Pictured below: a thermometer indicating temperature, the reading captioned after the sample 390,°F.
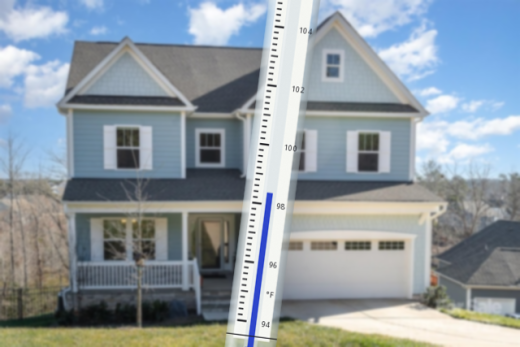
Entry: 98.4,°F
